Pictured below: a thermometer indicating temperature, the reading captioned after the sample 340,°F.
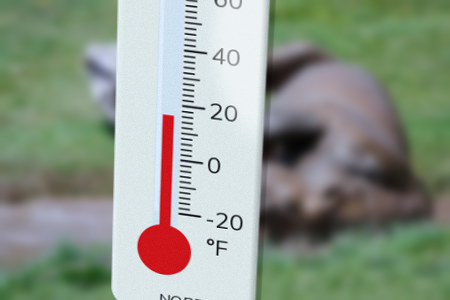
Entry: 16,°F
